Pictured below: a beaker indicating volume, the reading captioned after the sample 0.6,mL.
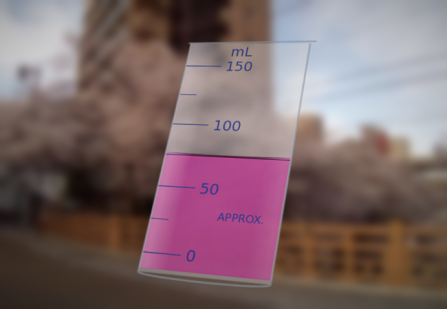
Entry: 75,mL
